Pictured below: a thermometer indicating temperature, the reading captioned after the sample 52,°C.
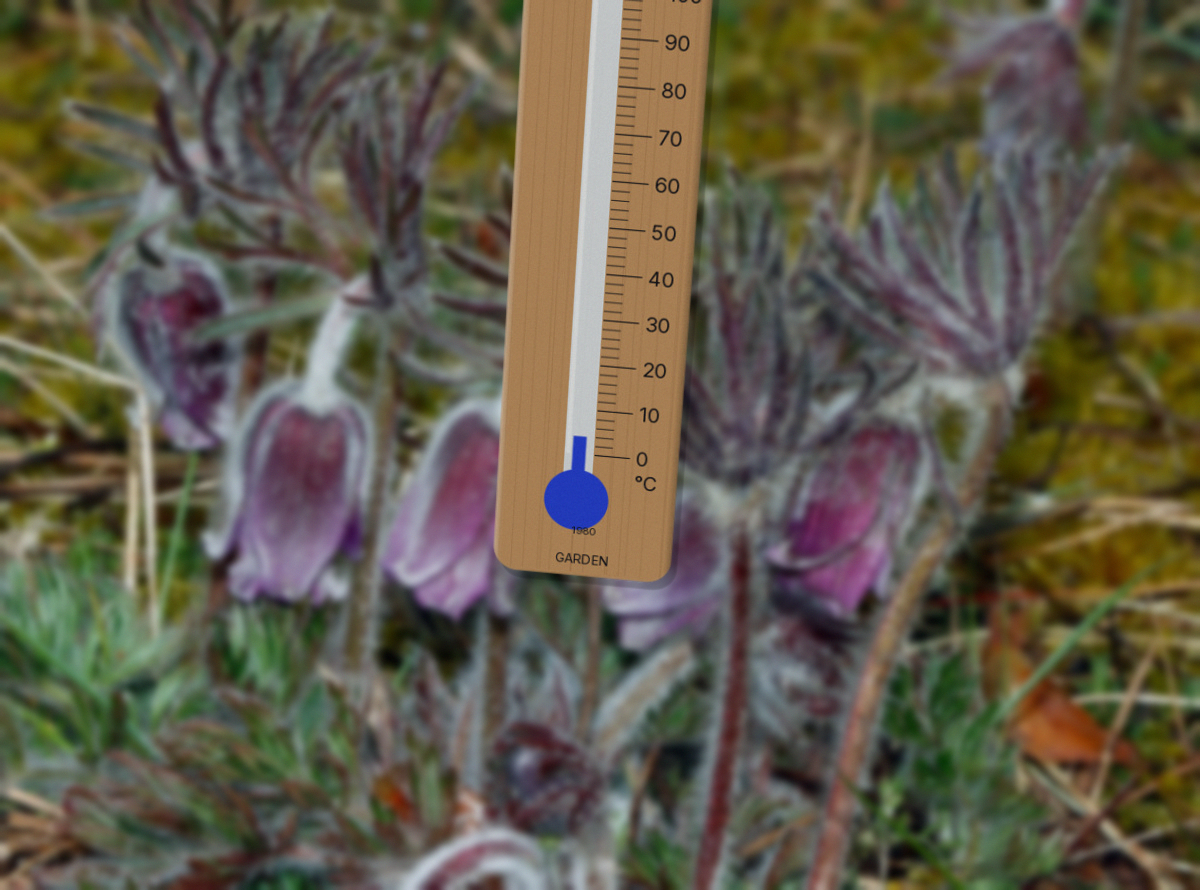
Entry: 4,°C
